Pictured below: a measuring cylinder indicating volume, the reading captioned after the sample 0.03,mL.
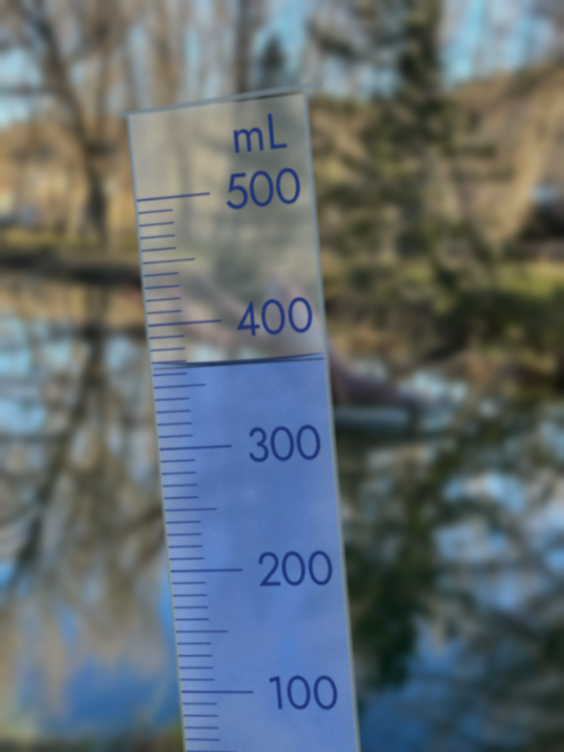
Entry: 365,mL
